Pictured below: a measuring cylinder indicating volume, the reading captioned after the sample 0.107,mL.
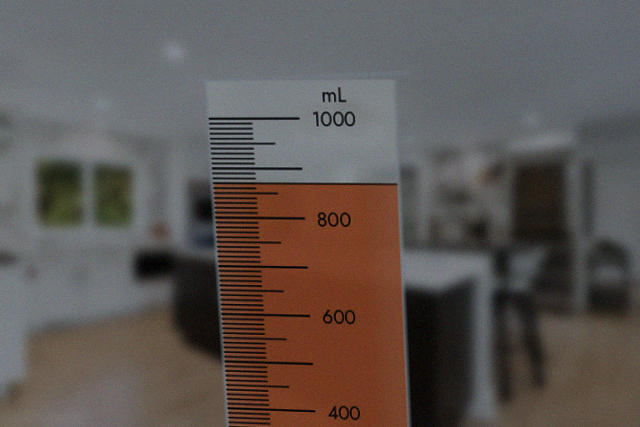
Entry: 870,mL
